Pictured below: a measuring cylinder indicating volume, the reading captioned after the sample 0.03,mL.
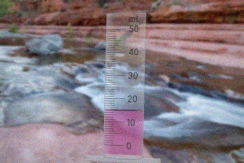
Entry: 15,mL
